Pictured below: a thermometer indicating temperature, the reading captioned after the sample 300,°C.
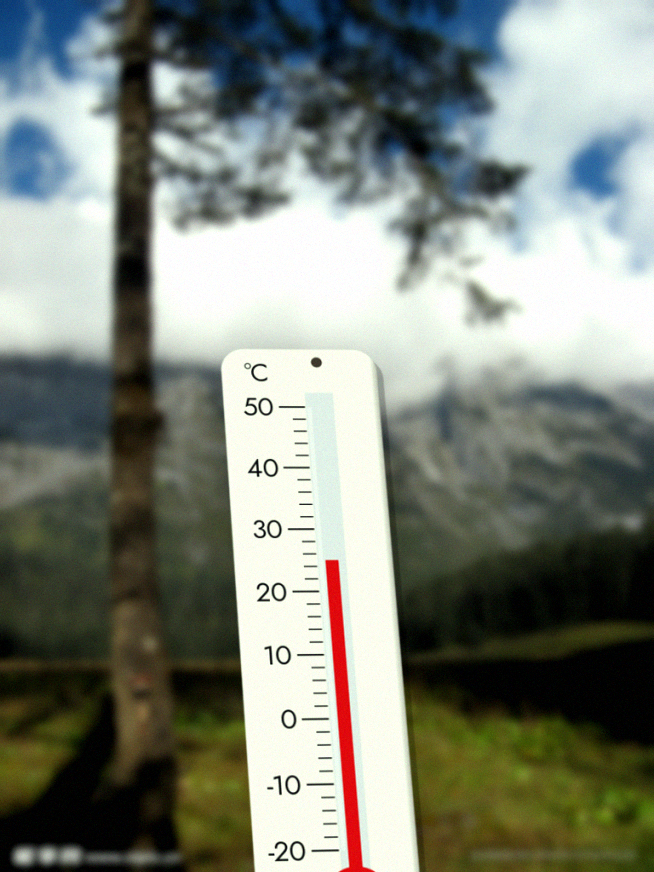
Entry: 25,°C
